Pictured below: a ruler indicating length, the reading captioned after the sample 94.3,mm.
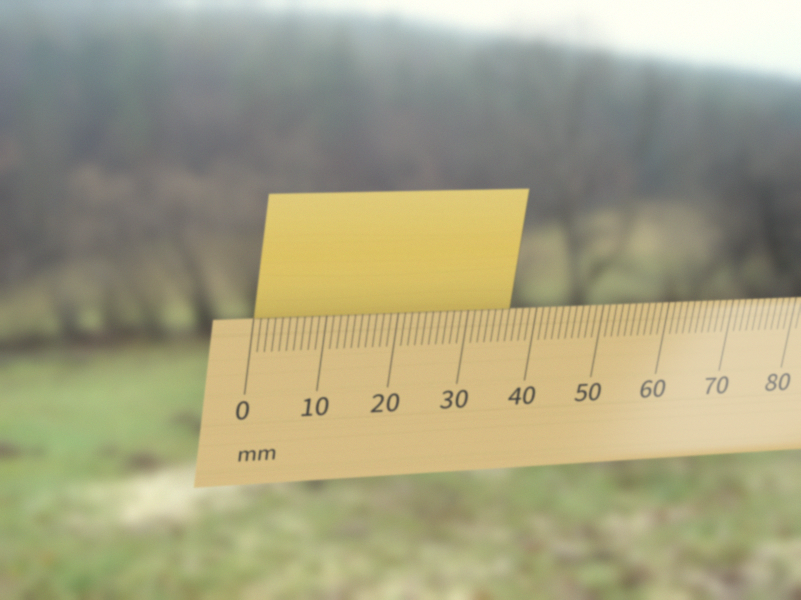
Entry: 36,mm
